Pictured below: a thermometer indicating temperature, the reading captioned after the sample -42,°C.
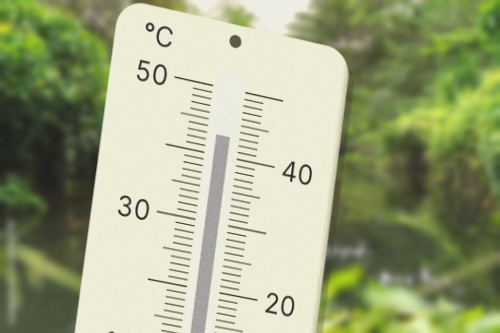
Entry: 43,°C
